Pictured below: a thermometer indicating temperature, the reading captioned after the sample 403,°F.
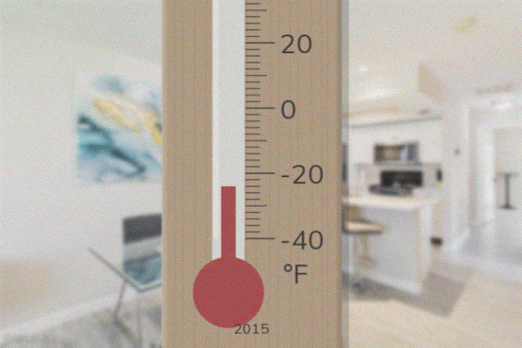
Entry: -24,°F
